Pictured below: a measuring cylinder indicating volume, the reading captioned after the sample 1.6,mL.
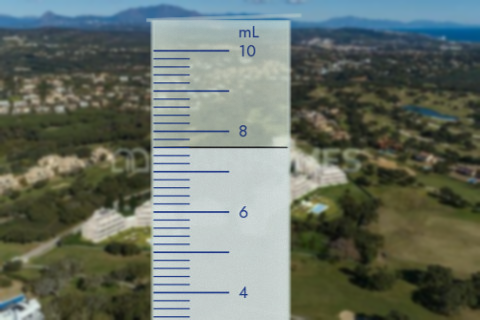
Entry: 7.6,mL
